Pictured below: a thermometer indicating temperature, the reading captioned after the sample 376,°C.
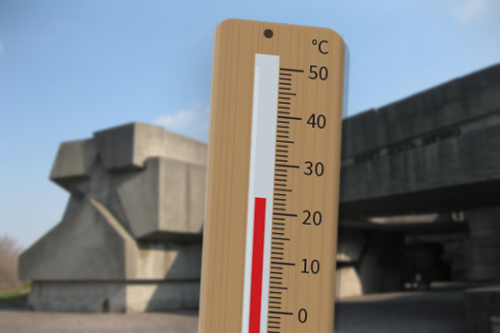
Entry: 23,°C
